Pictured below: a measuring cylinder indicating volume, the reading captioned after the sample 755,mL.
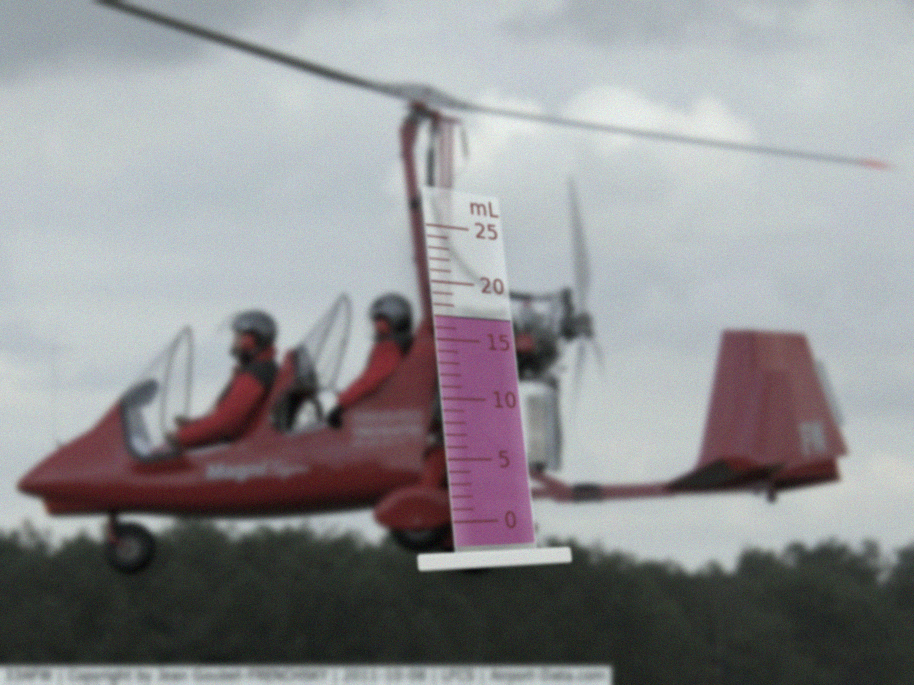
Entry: 17,mL
